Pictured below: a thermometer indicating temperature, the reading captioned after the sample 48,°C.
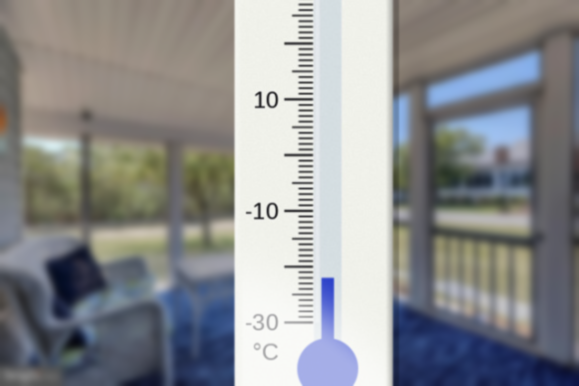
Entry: -22,°C
